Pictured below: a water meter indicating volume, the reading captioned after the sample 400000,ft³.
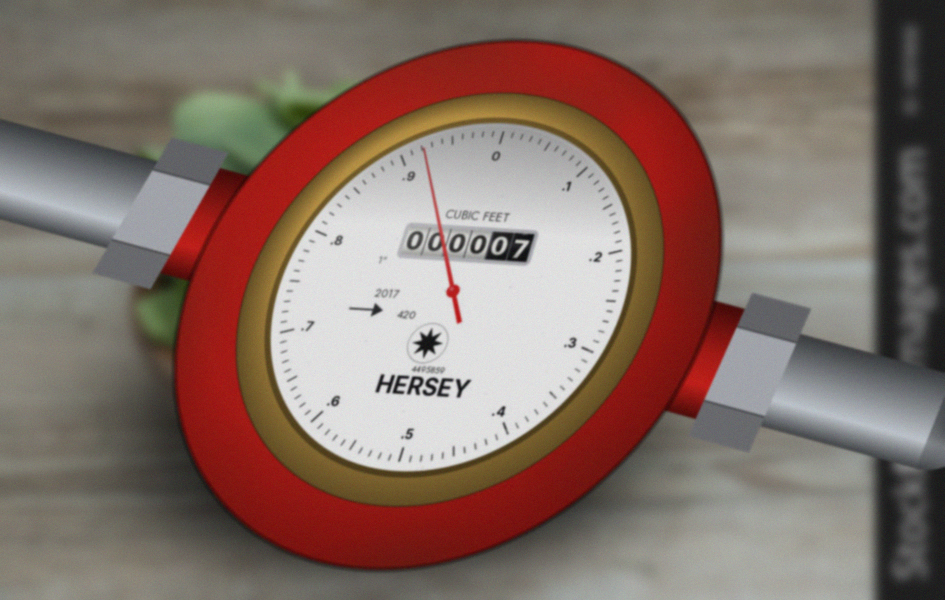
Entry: 6.92,ft³
